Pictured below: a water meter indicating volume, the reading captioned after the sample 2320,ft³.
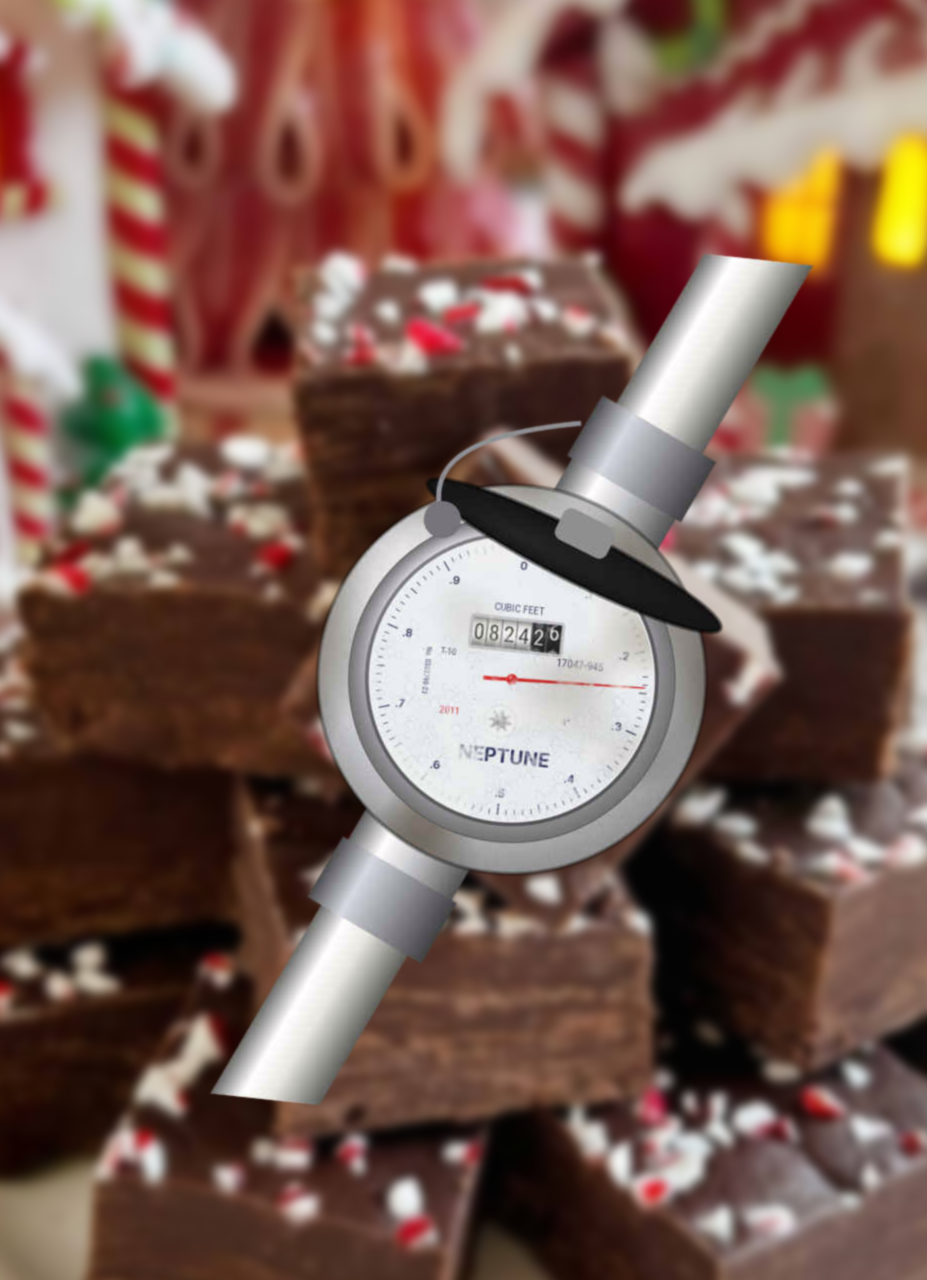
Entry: 82426.24,ft³
